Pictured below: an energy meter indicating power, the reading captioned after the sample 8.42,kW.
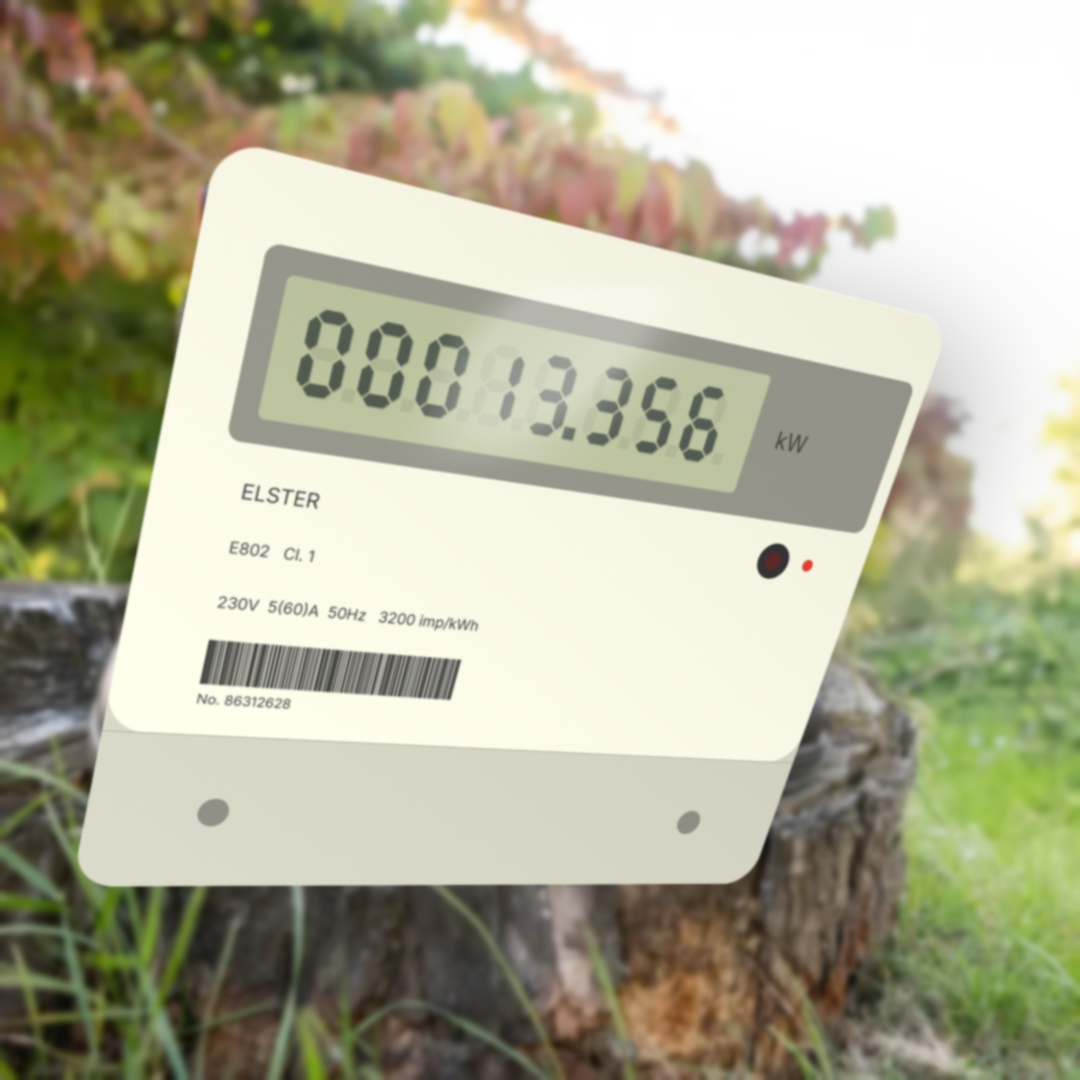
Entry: 13.356,kW
